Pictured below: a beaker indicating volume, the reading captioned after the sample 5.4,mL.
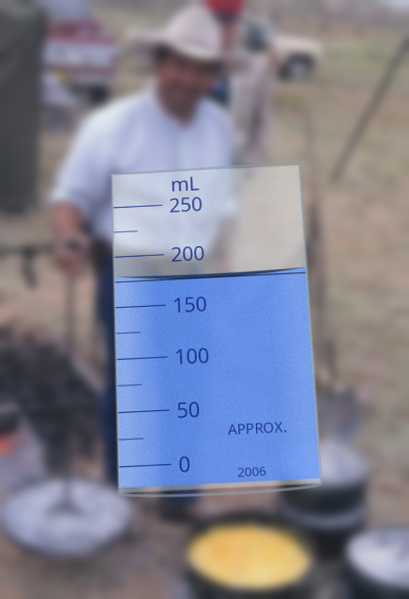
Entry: 175,mL
